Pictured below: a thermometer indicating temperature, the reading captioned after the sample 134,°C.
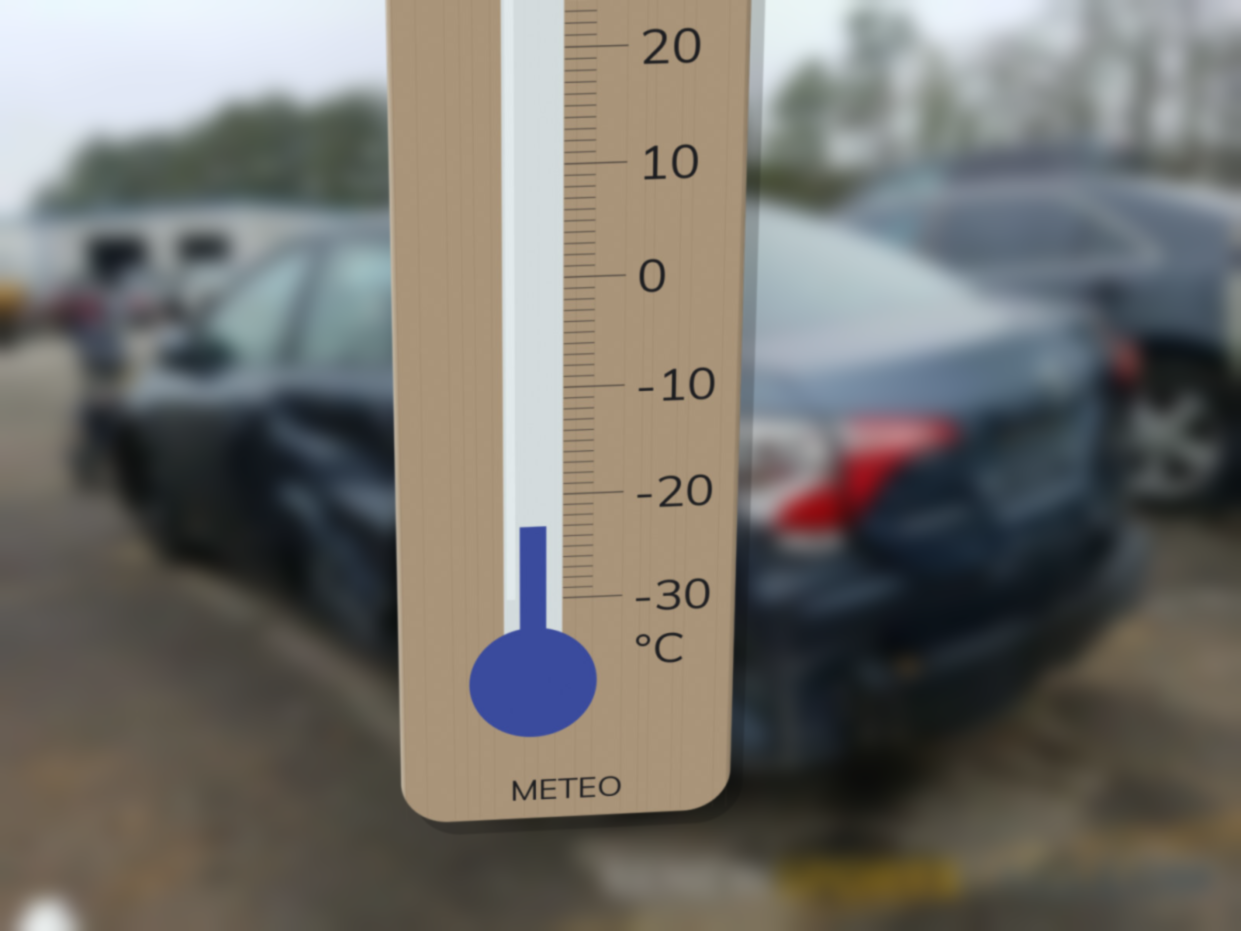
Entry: -23,°C
